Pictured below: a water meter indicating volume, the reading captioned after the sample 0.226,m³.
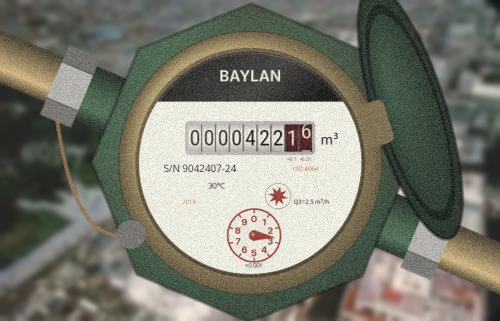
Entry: 422.162,m³
